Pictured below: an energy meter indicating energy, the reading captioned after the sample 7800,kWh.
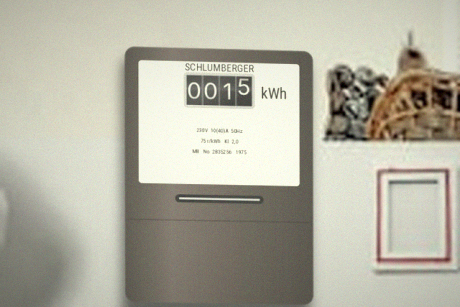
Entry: 15,kWh
